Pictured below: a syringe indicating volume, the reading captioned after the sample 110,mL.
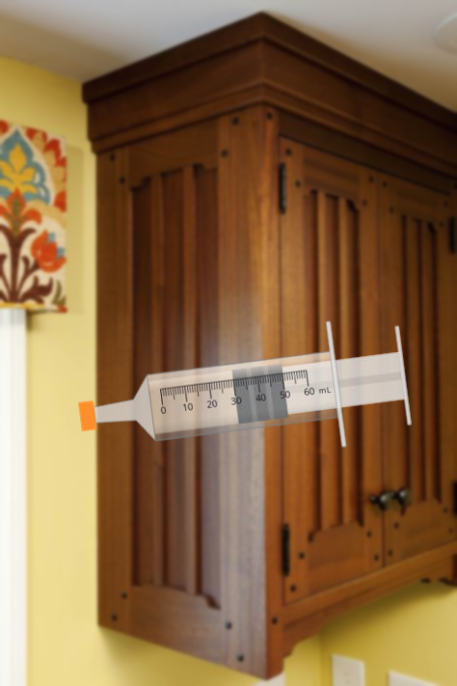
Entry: 30,mL
